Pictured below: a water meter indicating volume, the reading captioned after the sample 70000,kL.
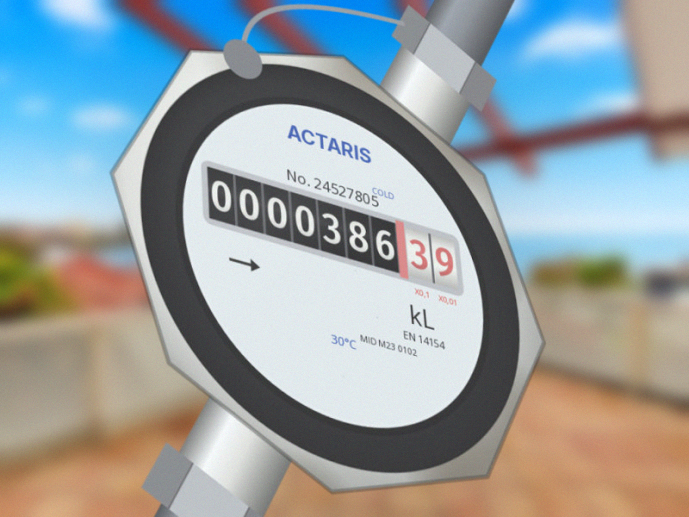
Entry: 386.39,kL
